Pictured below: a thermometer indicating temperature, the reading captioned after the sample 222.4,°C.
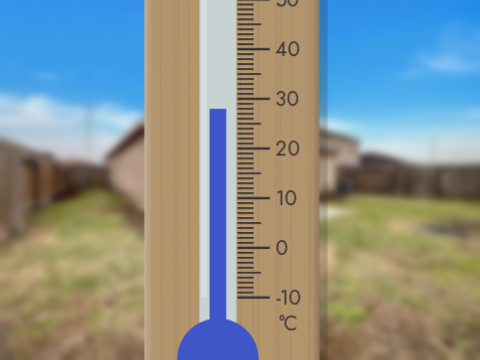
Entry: 28,°C
